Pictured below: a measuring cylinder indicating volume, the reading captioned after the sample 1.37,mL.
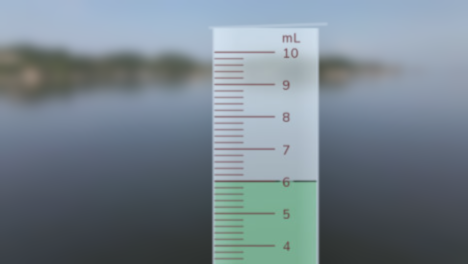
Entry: 6,mL
